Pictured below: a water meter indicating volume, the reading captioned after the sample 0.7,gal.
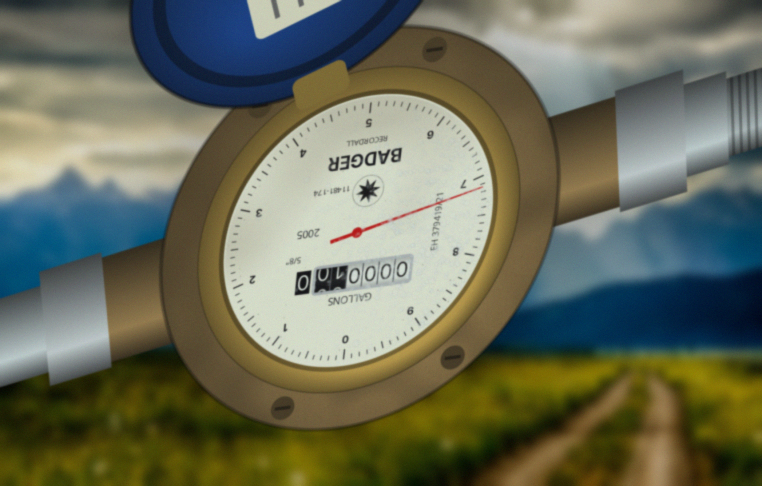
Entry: 97.1,gal
